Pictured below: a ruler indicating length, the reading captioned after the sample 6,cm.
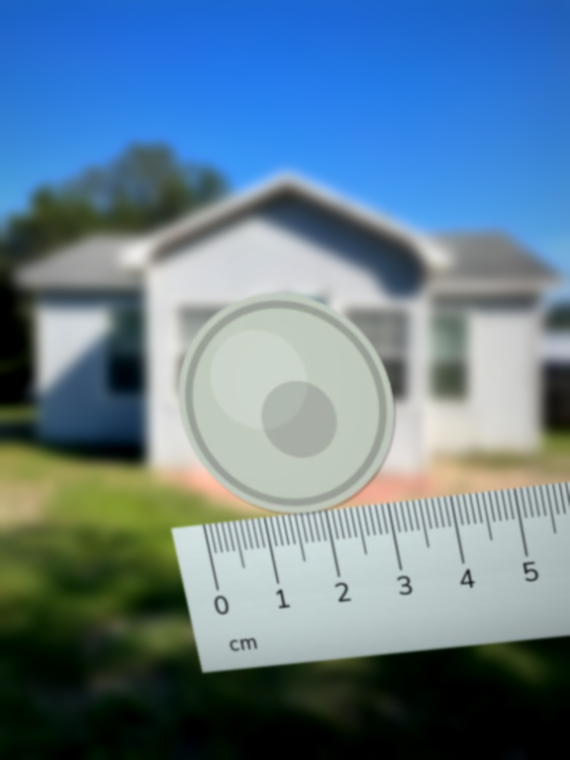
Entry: 3.4,cm
